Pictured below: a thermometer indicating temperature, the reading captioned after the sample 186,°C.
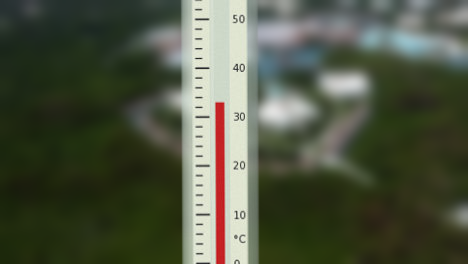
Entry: 33,°C
